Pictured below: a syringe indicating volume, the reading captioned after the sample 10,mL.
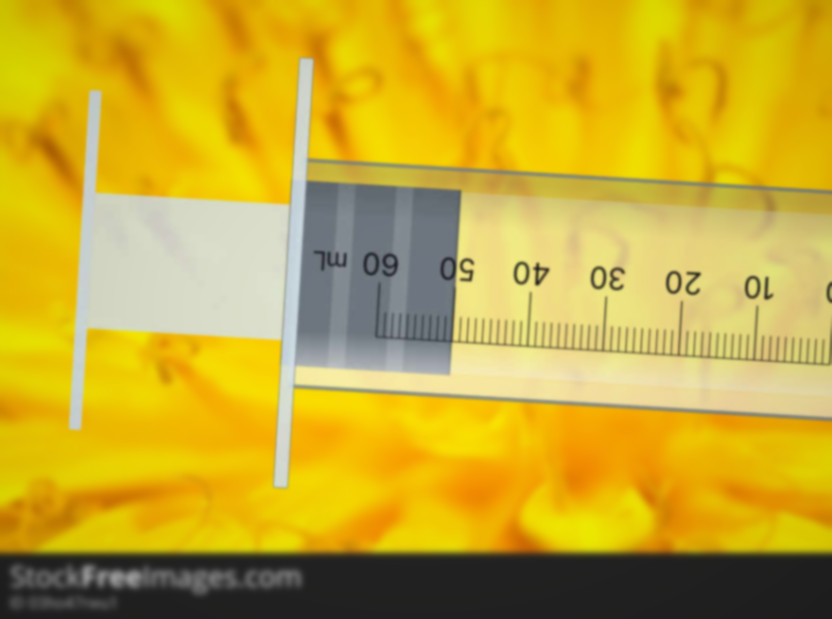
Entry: 50,mL
